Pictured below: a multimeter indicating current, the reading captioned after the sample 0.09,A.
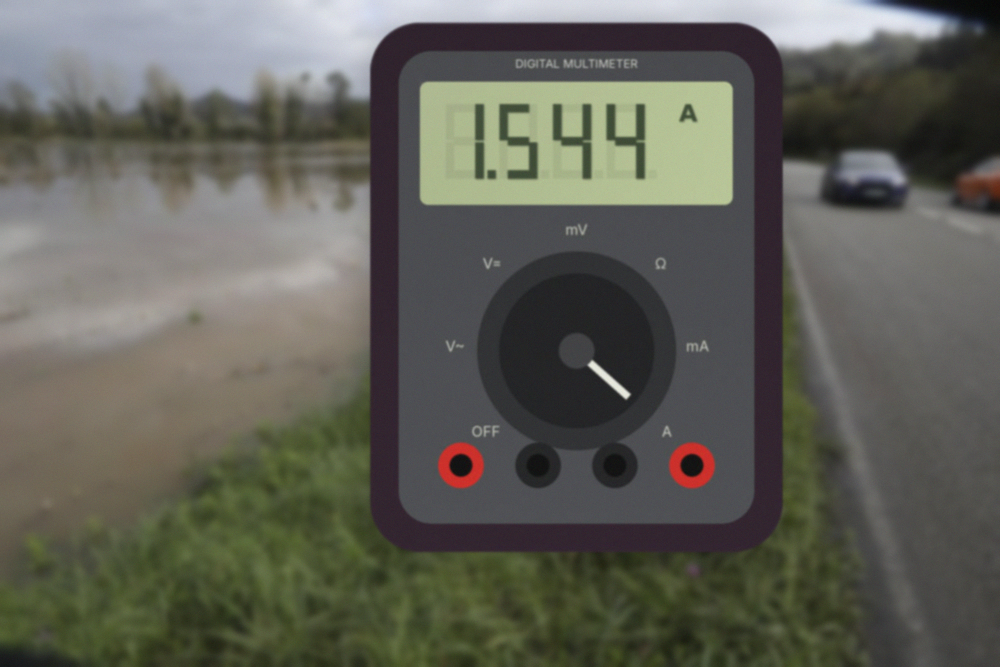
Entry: 1.544,A
